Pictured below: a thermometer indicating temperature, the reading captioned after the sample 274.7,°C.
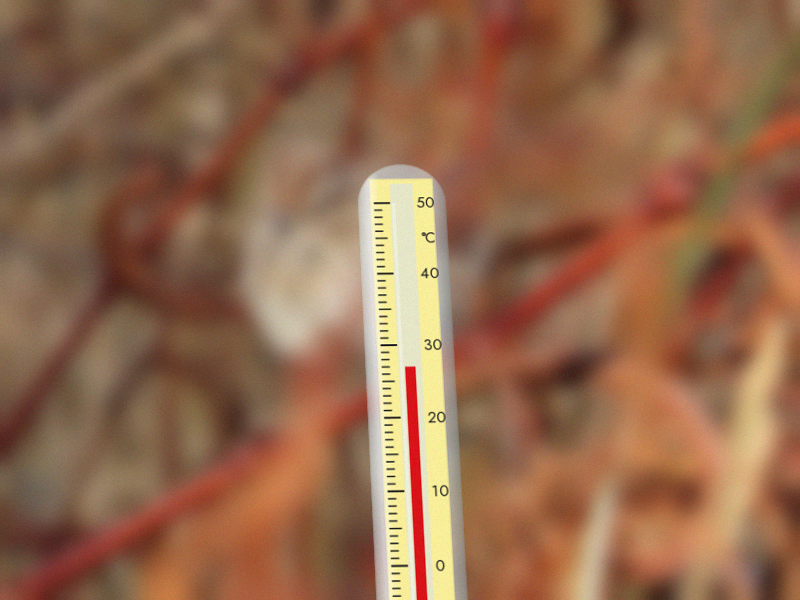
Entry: 27,°C
